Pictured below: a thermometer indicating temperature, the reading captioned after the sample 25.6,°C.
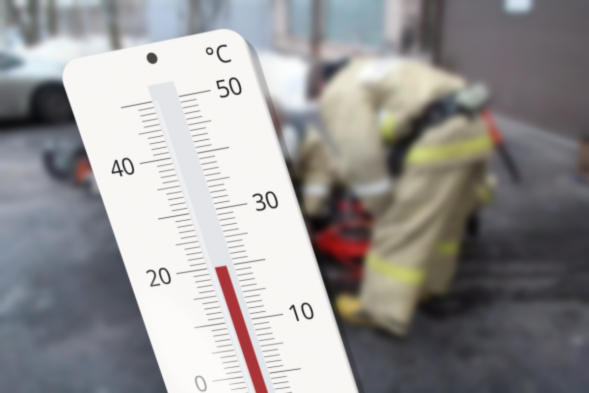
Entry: 20,°C
